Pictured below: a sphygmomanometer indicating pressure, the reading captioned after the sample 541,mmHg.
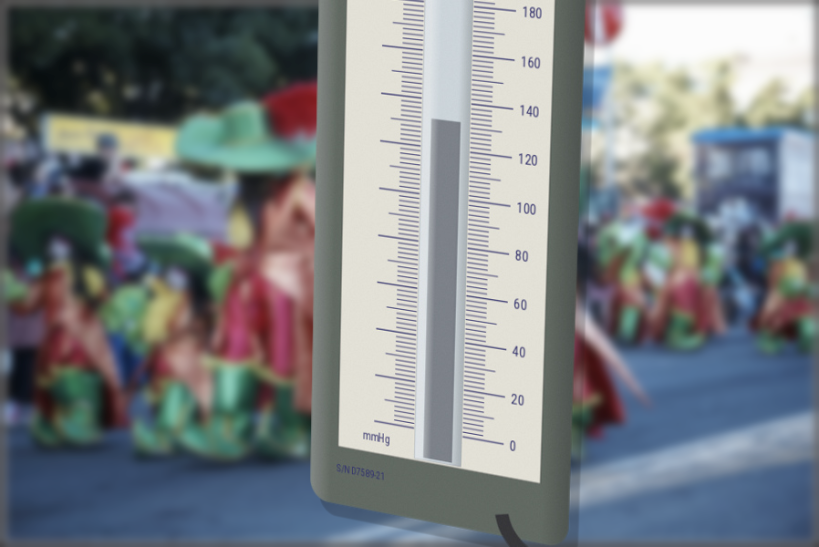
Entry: 132,mmHg
